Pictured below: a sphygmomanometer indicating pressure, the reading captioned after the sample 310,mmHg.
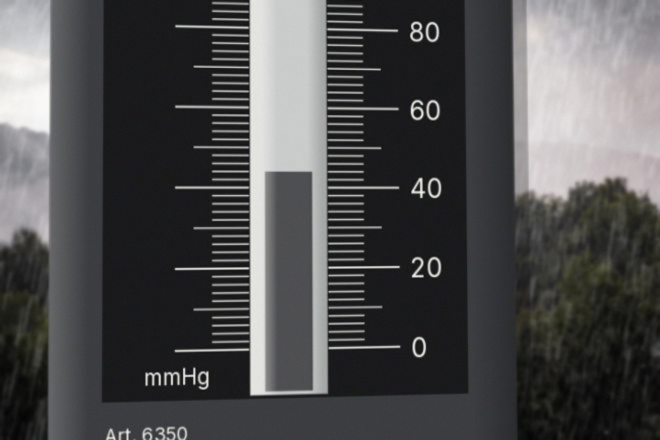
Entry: 44,mmHg
